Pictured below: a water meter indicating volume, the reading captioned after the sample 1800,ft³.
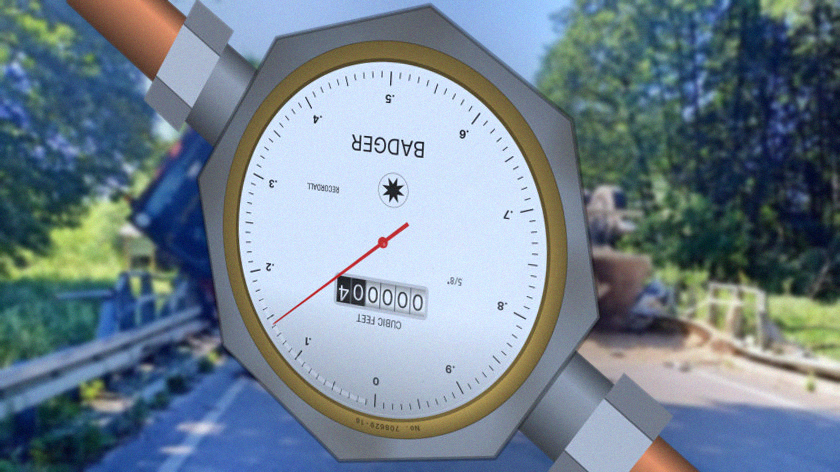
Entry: 4.14,ft³
